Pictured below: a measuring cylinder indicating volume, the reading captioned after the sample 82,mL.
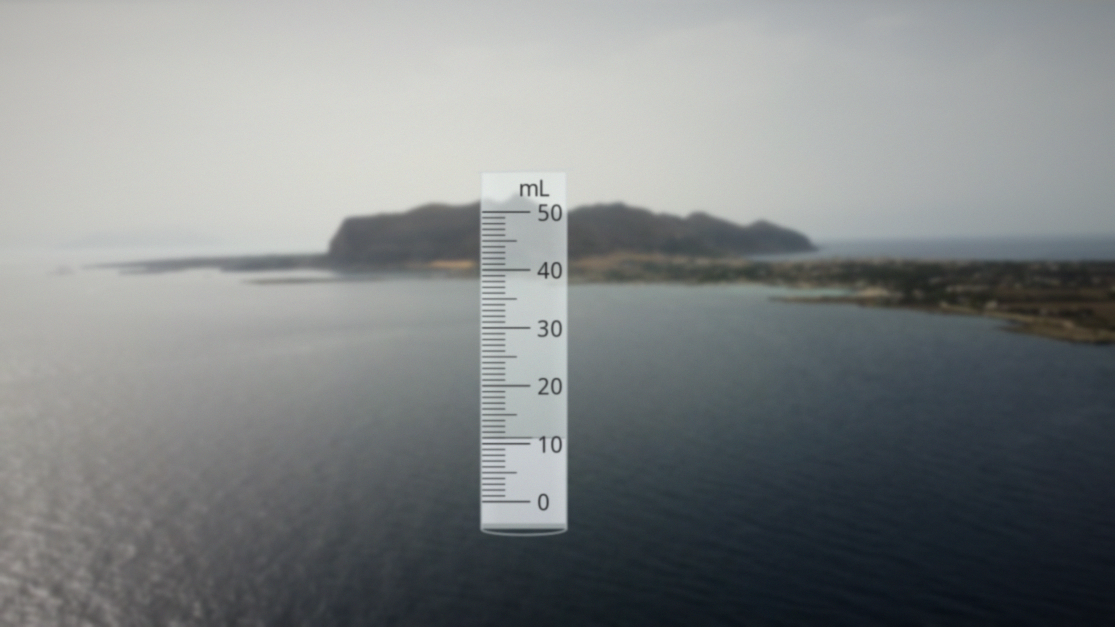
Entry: 11,mL
